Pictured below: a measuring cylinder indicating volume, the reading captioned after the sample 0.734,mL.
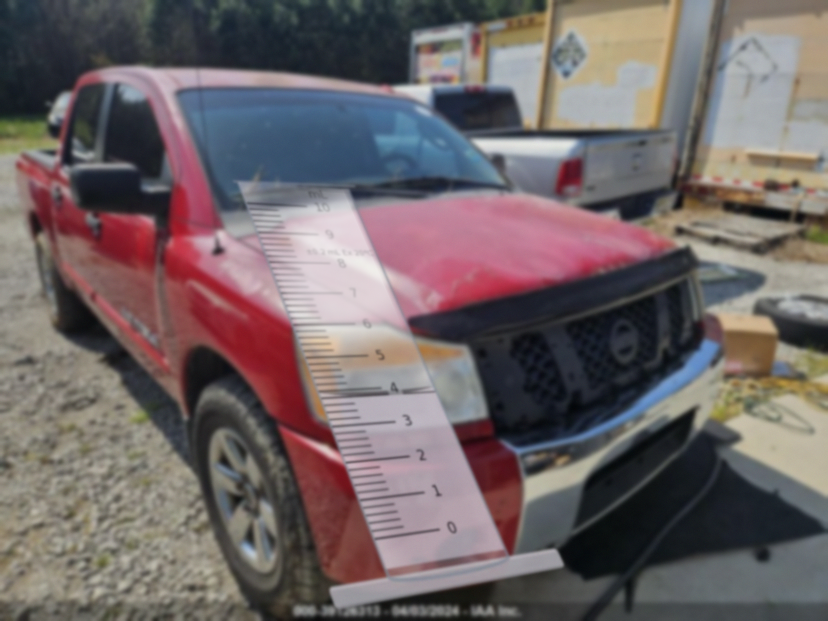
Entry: 3.8,mL
